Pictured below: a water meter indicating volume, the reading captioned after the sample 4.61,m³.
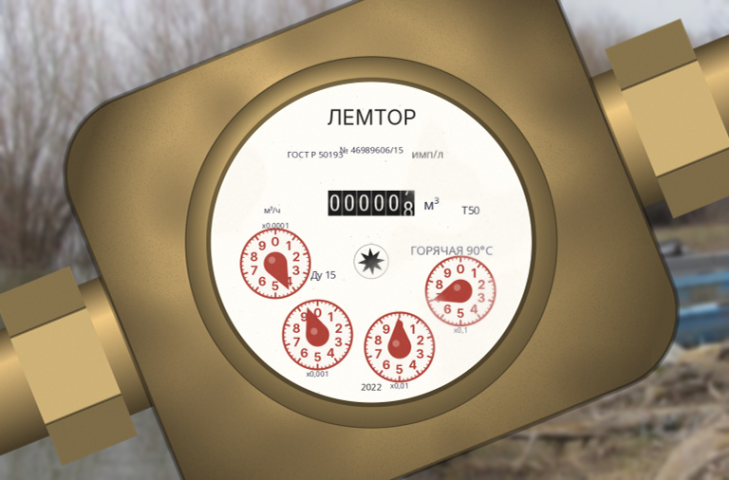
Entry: 7.6994,m³
